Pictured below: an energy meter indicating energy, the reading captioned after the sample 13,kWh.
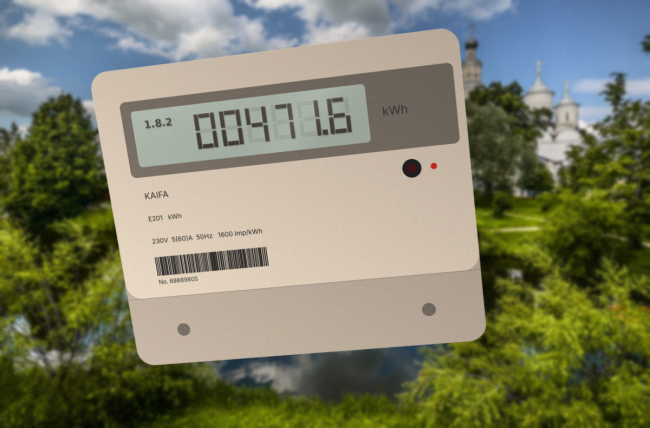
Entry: 471.6,kWh
